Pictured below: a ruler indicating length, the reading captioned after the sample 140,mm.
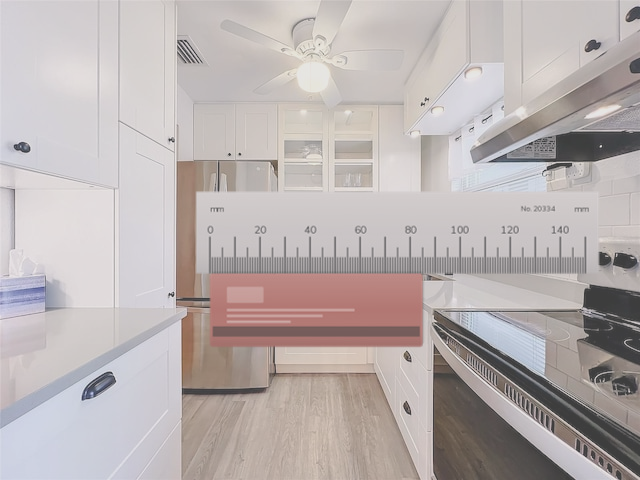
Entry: 85,mm
